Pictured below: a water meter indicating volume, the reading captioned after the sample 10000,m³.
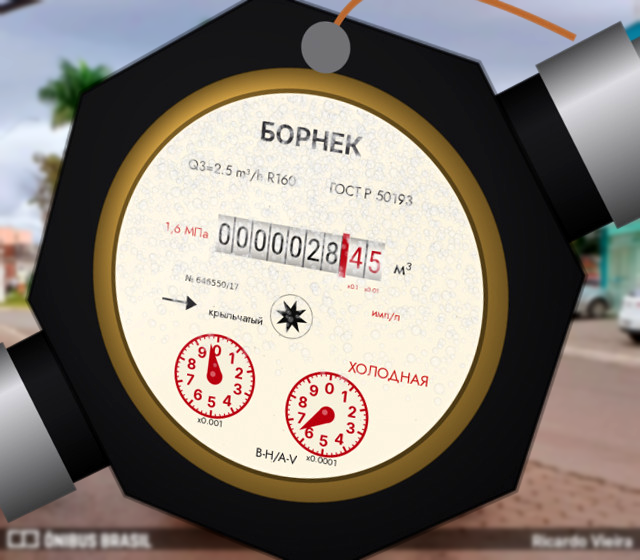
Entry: 28.4496,m³
